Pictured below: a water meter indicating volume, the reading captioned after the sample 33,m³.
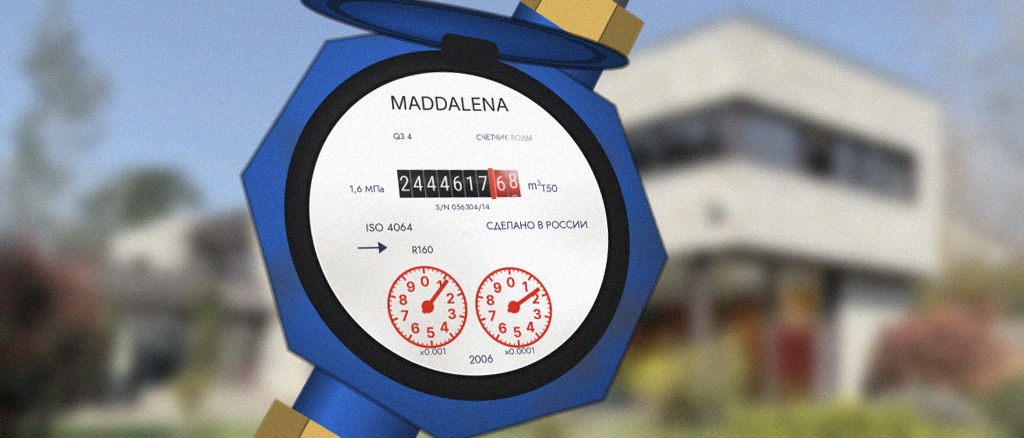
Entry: 2444617.6811,m³
